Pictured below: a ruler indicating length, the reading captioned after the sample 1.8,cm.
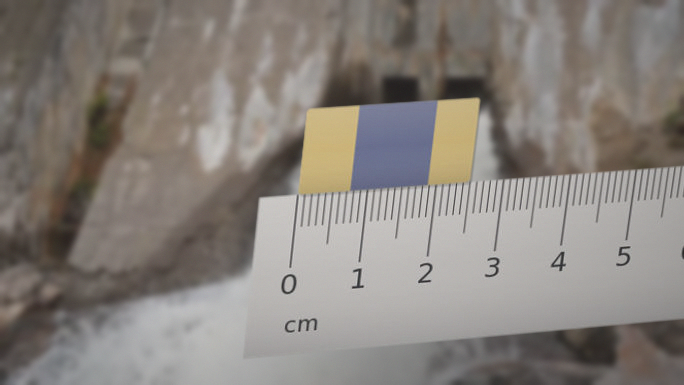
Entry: 2.5,cm
